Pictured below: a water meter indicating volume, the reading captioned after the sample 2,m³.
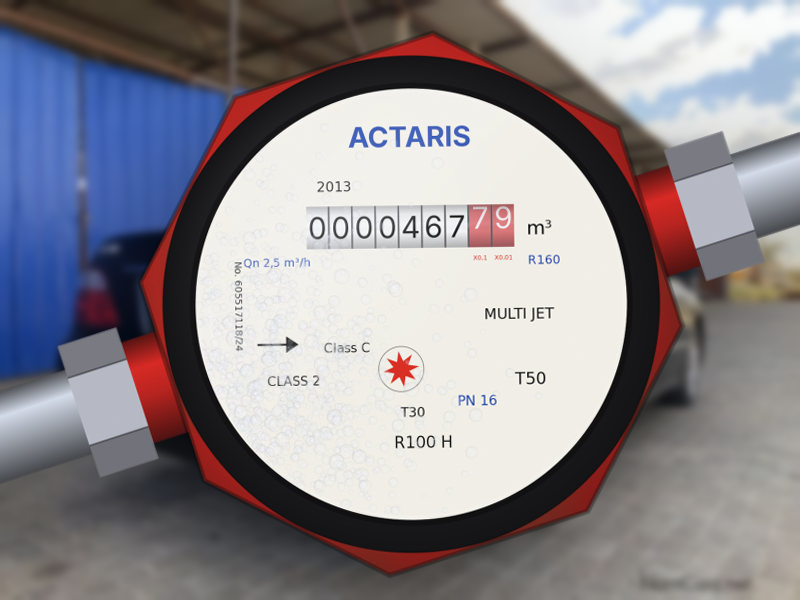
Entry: 467.79,m³
